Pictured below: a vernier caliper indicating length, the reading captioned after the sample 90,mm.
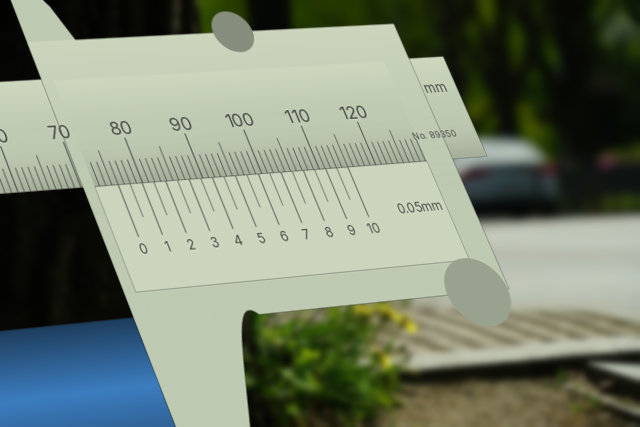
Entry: 76.0,mm
